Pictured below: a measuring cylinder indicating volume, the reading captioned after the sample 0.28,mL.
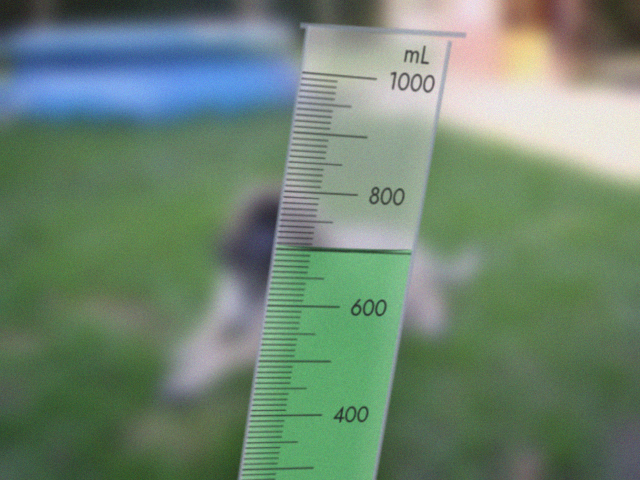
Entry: 700,mL
